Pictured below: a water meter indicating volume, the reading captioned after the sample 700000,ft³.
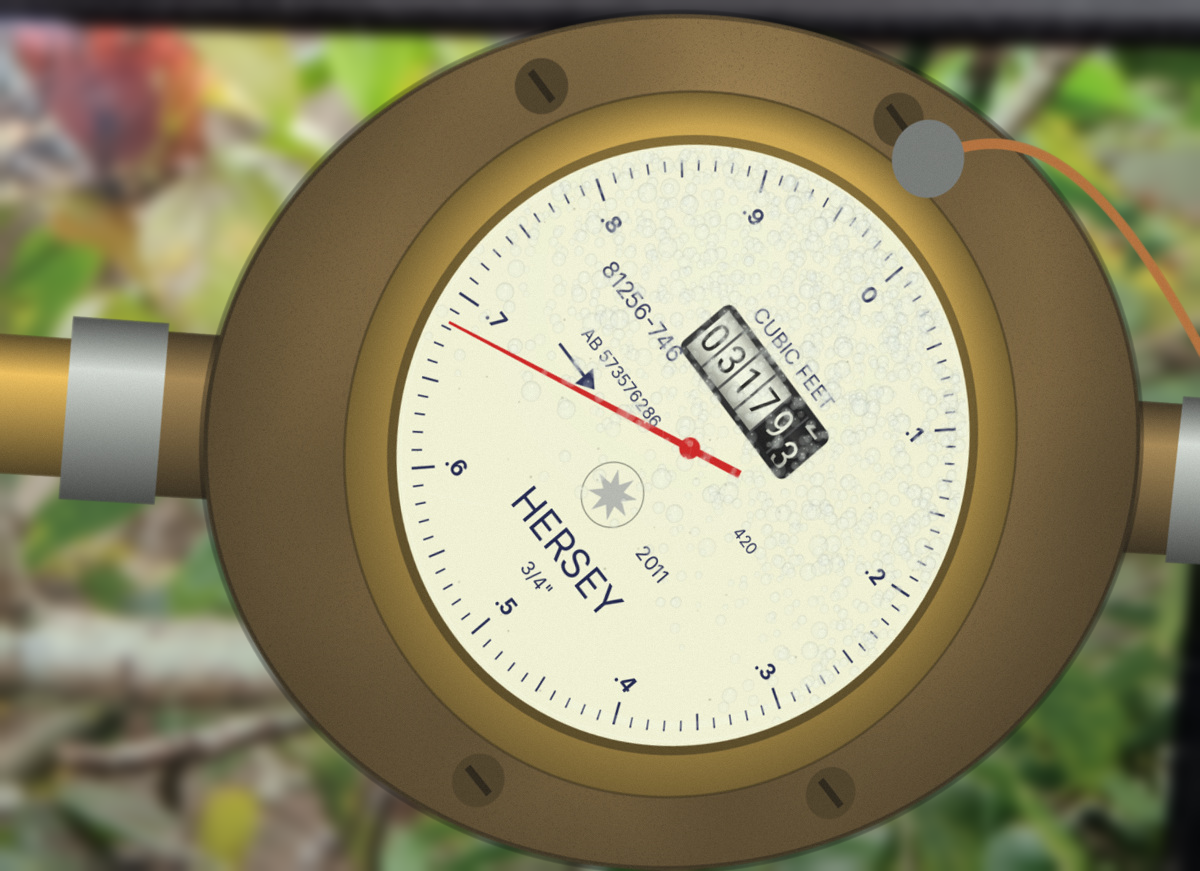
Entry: 31792.68,ft³
